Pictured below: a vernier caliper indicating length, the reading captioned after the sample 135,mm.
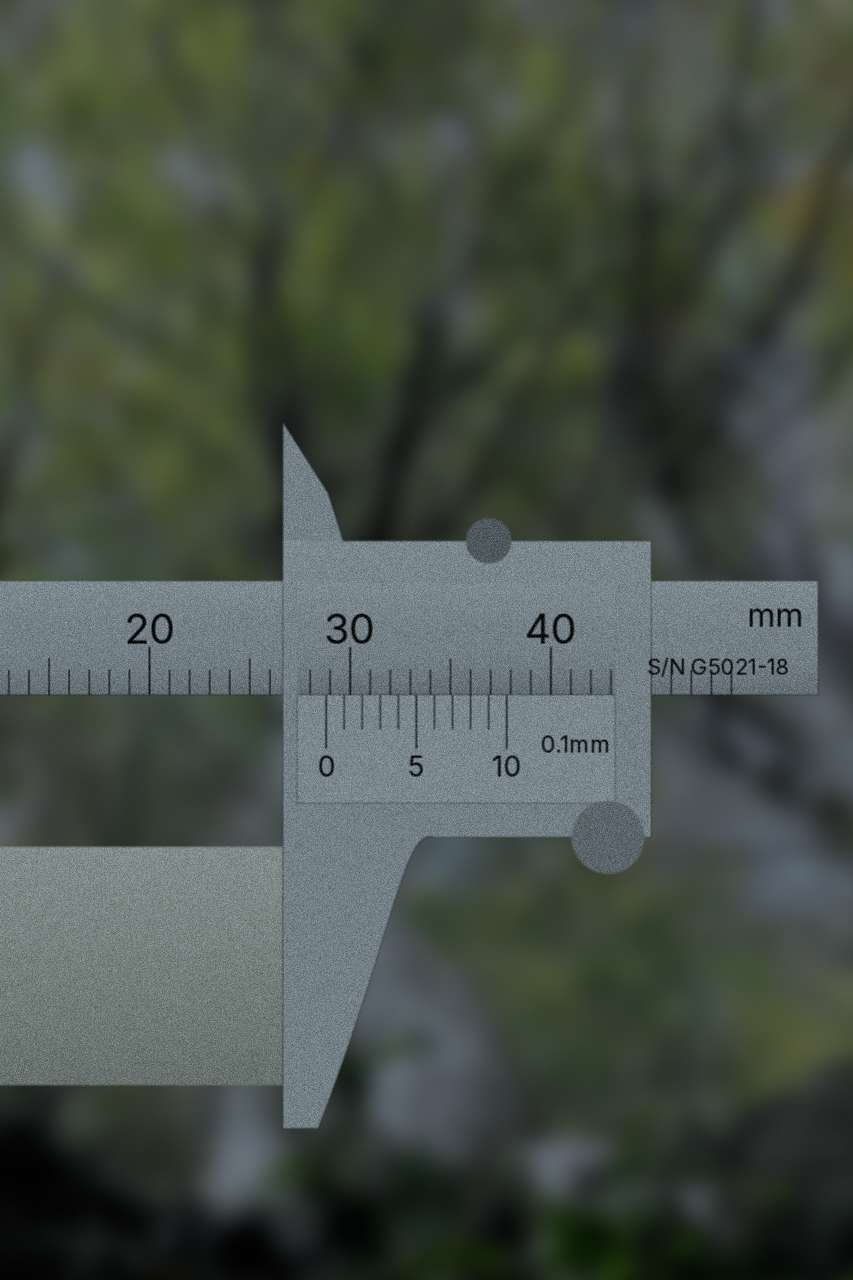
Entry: 28.8,mm
